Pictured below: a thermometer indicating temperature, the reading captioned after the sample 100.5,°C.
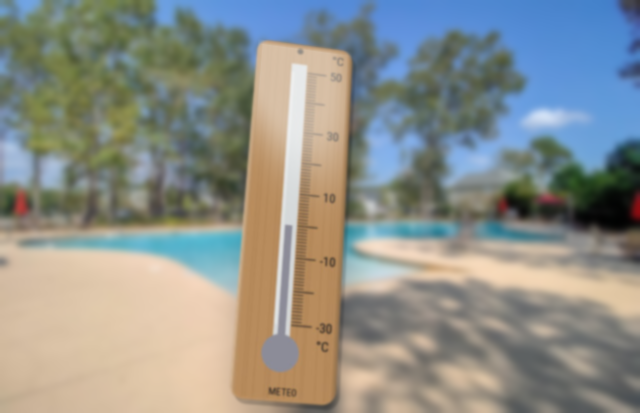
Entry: 0,°C
